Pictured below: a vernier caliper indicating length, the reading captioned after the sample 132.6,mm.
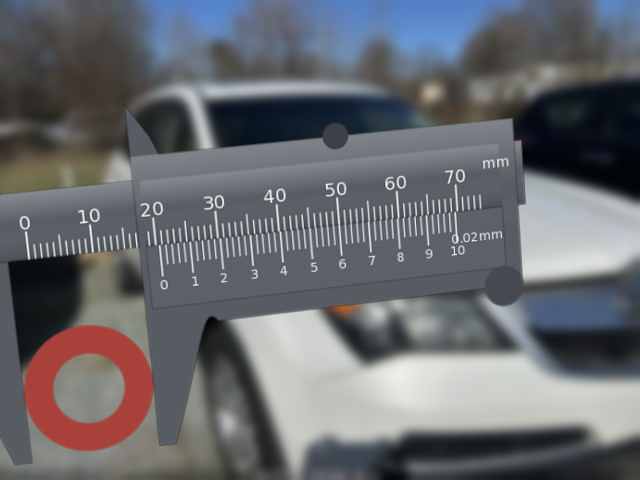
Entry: 20.6,mm
